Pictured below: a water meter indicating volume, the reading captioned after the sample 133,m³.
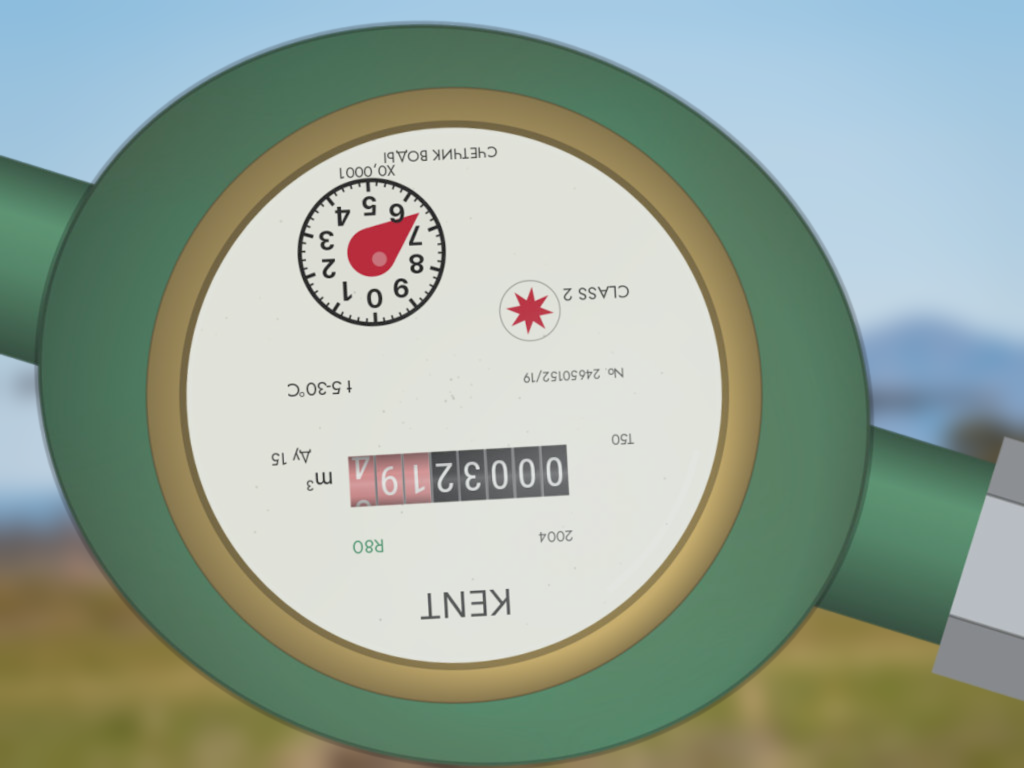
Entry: 32.1936,m³
